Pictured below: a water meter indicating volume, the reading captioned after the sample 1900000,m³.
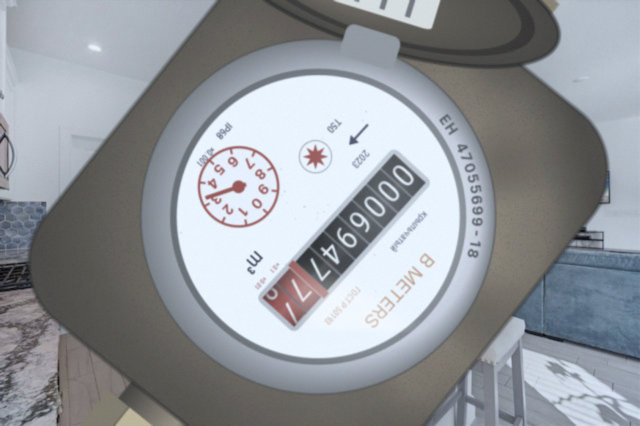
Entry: 6947.773,m³
